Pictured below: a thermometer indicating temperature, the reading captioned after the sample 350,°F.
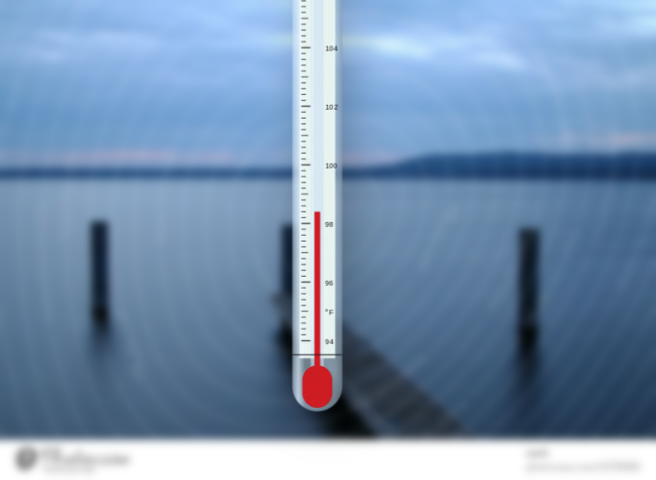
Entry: 98.4,°F
